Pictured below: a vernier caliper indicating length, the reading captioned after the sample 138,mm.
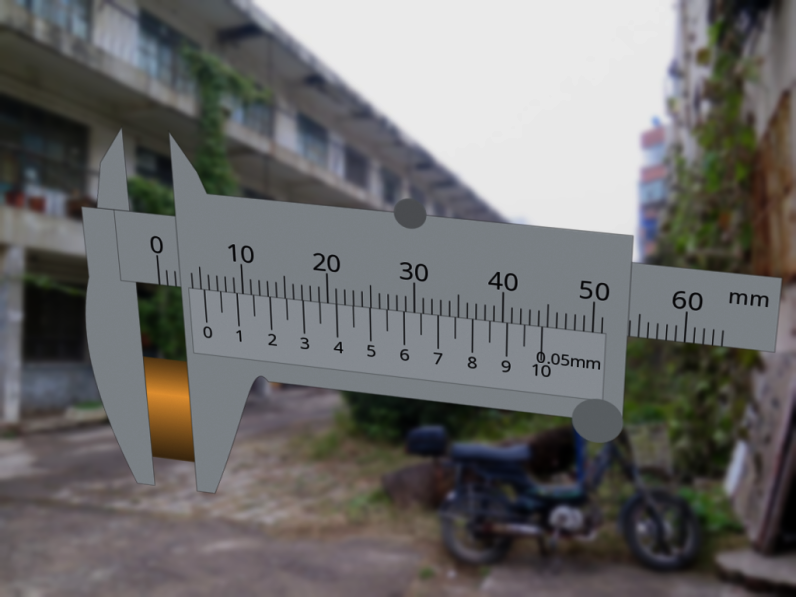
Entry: 5.4,mm
